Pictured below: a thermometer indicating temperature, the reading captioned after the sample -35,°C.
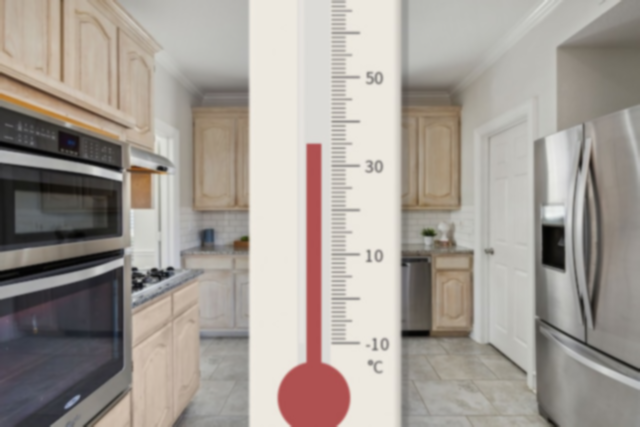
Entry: 35,°C
